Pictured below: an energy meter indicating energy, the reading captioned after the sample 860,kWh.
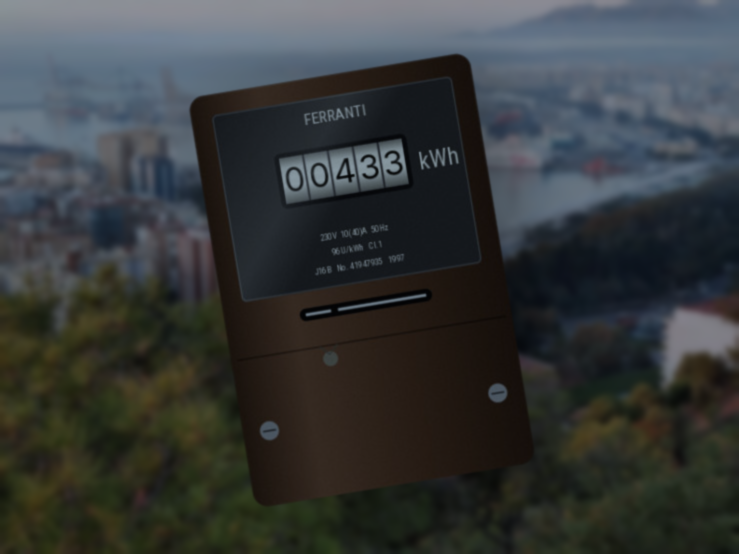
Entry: 433,kWh
